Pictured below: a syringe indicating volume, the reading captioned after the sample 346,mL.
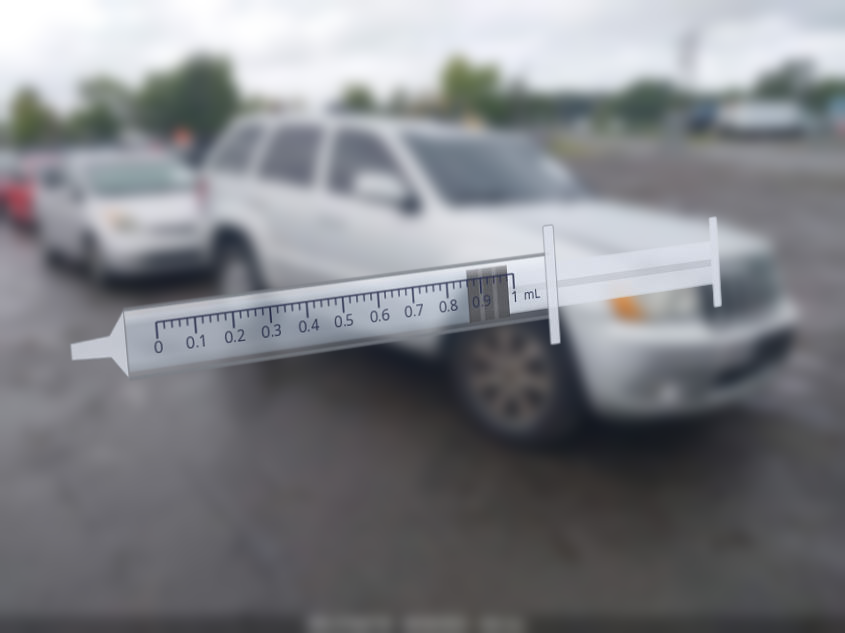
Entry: 0.86,mL
